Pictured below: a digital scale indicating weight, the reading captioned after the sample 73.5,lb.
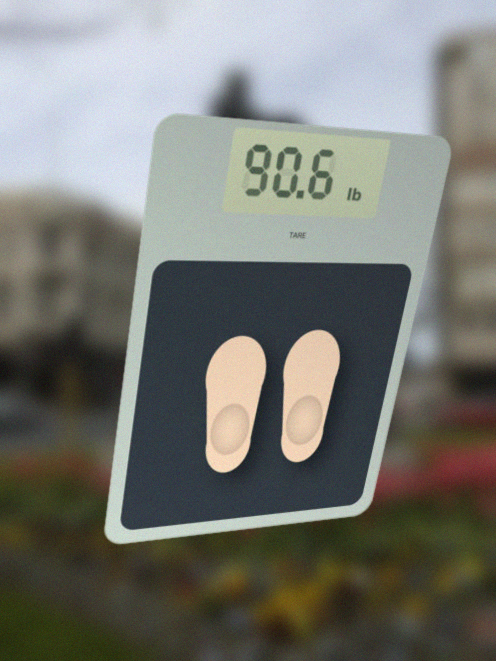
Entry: 90.6,lb
